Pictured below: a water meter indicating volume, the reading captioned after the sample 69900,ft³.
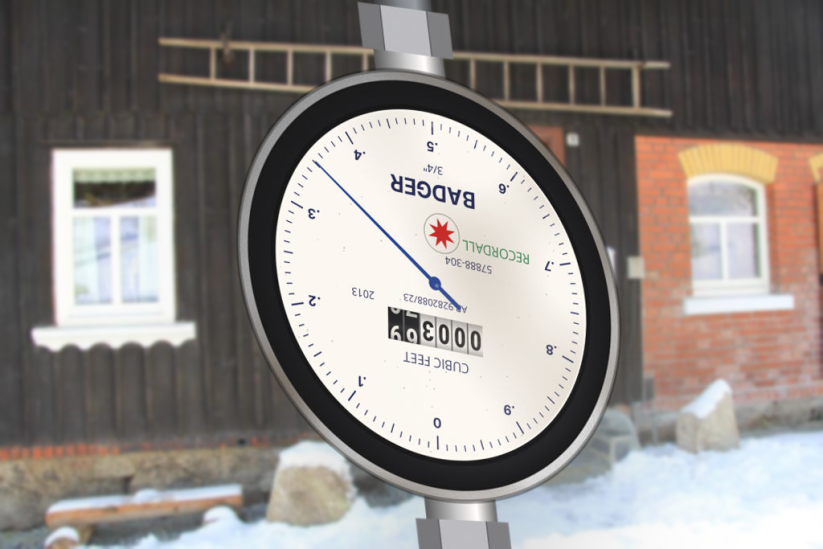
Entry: 369.35,ft³
